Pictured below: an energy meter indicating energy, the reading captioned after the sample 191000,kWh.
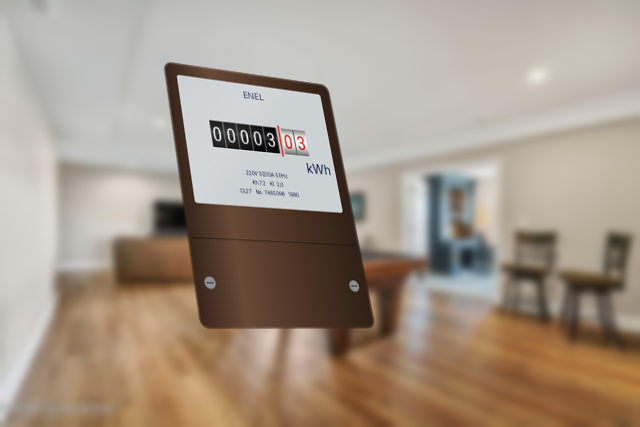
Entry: 3.03,kWh
